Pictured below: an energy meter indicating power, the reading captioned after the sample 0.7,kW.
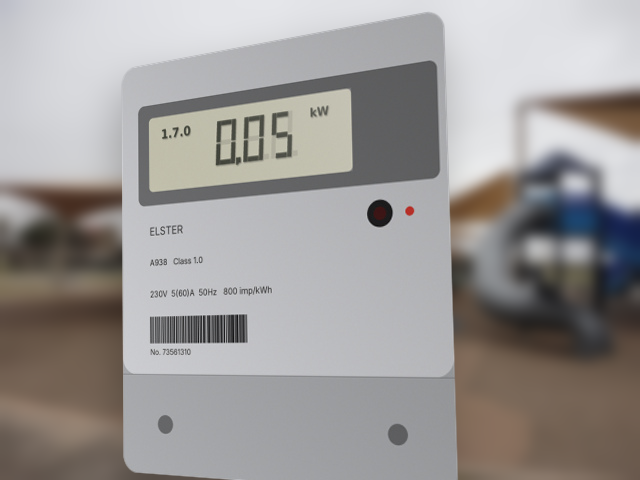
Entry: 0.05,kW
